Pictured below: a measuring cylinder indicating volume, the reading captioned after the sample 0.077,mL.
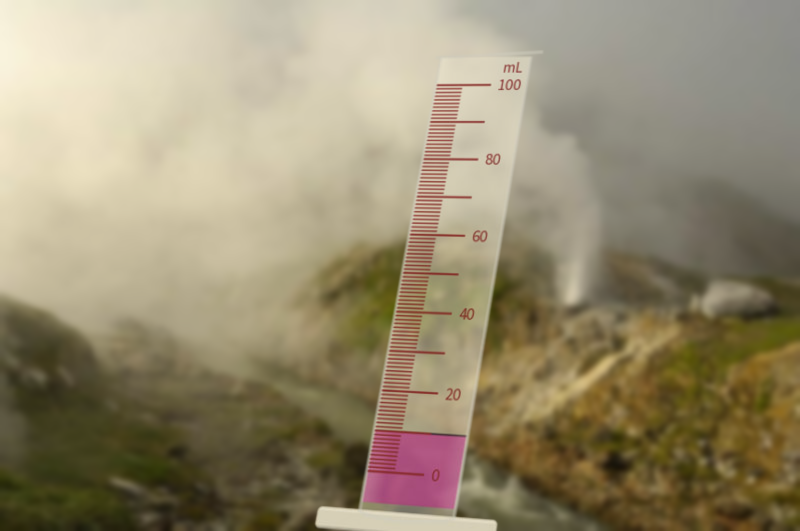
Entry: 10,mL
